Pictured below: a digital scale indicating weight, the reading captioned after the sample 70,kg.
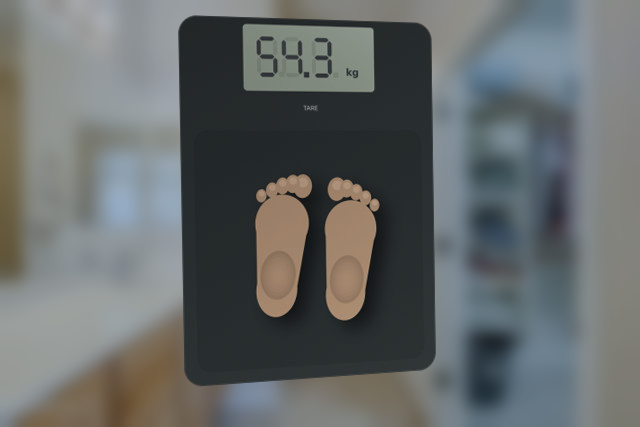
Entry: 54.3,kg
